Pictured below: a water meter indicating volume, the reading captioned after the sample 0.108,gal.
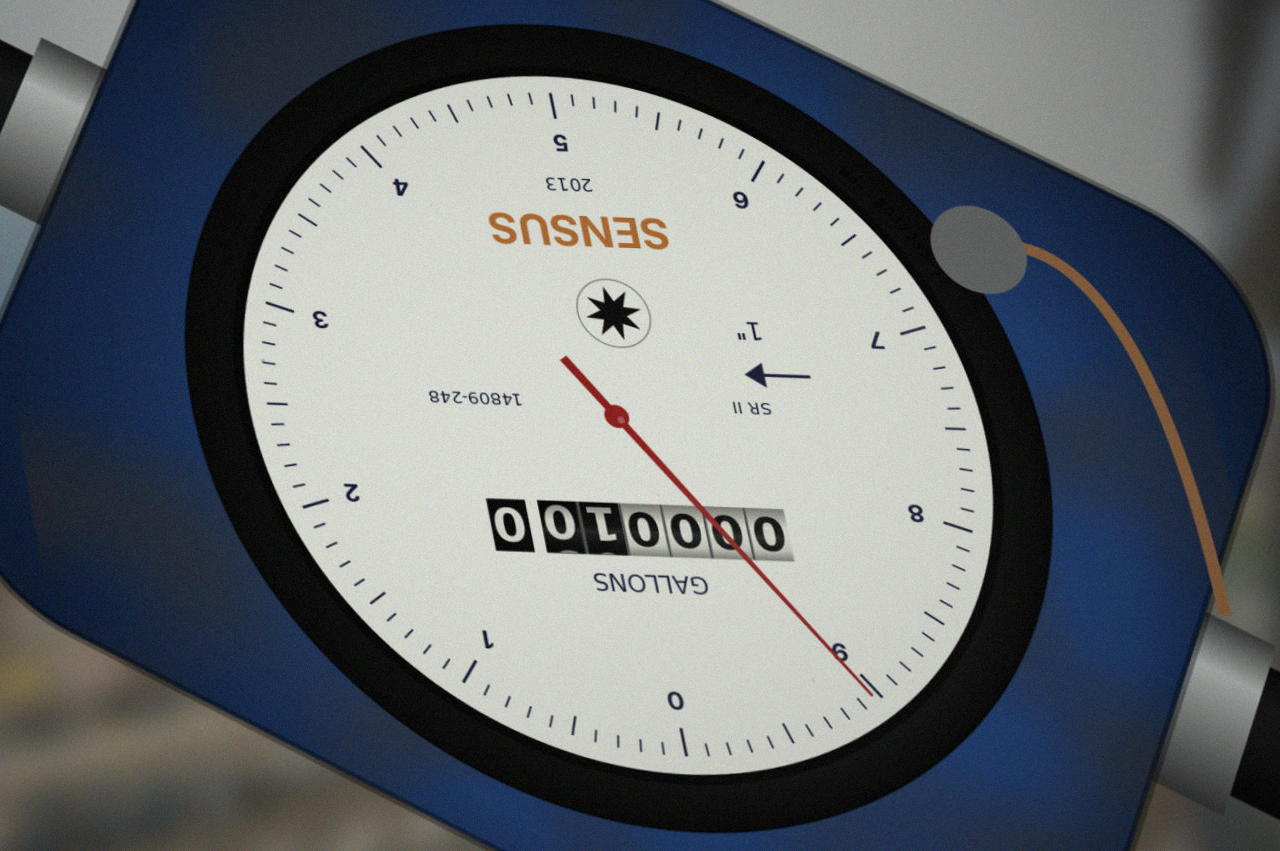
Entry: 99.0,gal
